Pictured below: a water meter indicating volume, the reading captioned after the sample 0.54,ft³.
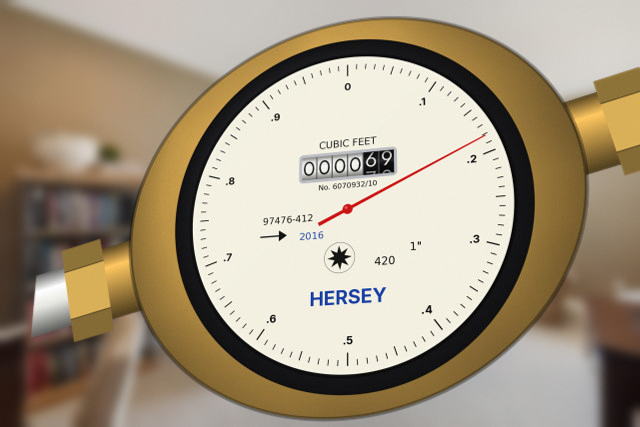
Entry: 69.18,ft³
